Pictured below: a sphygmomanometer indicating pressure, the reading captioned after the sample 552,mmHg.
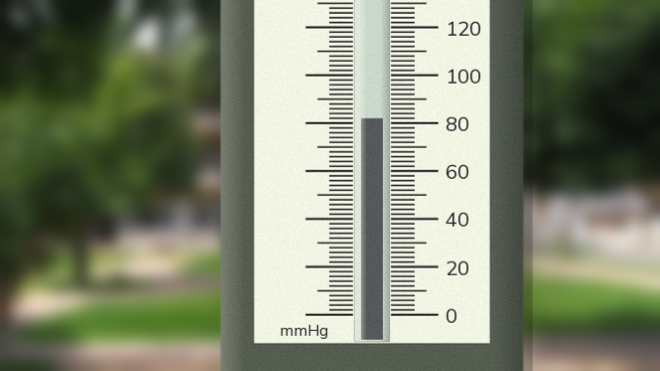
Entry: 82,mmHg
